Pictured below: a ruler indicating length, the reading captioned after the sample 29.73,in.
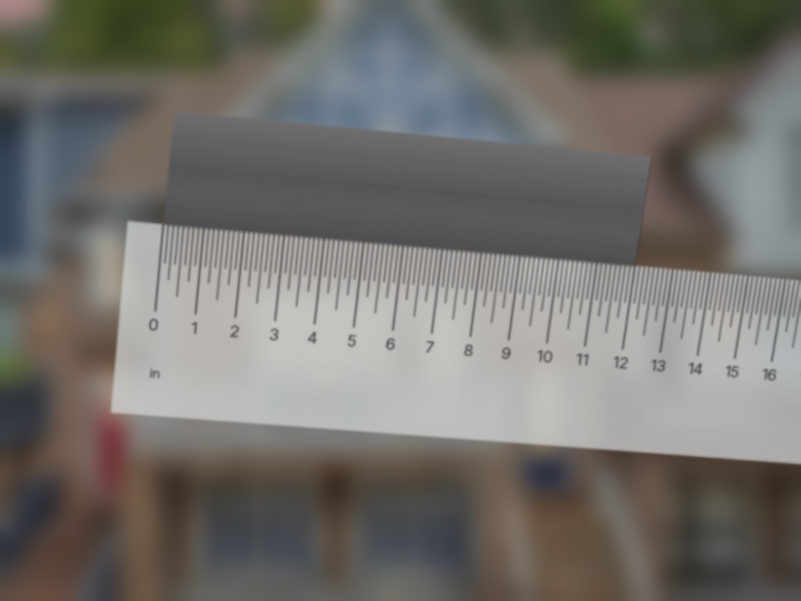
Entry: 12,in
